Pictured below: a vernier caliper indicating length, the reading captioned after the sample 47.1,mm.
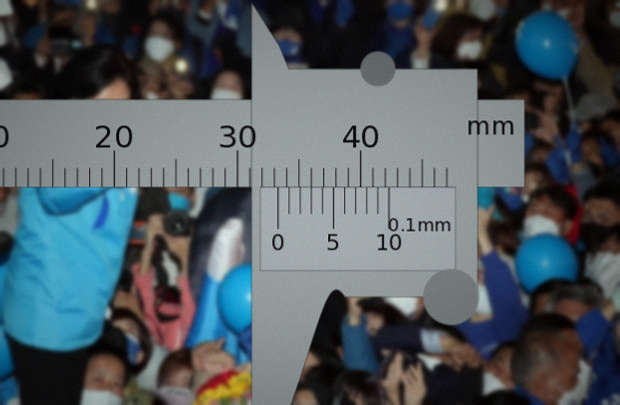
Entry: 33.3,mm
